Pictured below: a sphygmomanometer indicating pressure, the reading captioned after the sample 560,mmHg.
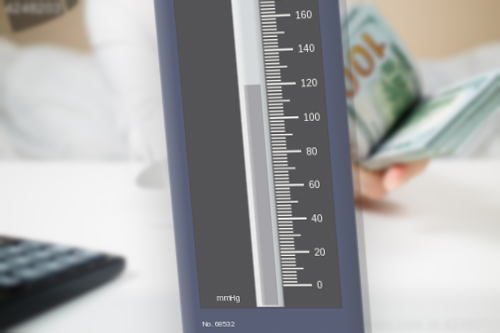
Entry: 120,mmHg
